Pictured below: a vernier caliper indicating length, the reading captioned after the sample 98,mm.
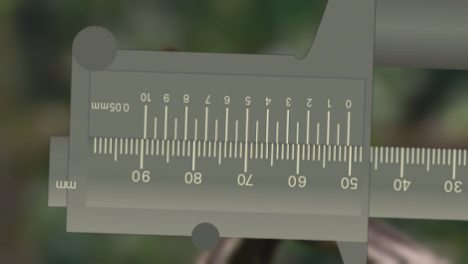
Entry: 50.5,mm
